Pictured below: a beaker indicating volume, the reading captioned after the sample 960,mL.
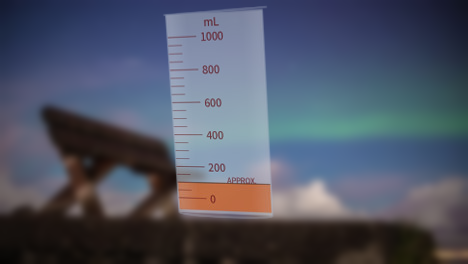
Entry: 100,mL
